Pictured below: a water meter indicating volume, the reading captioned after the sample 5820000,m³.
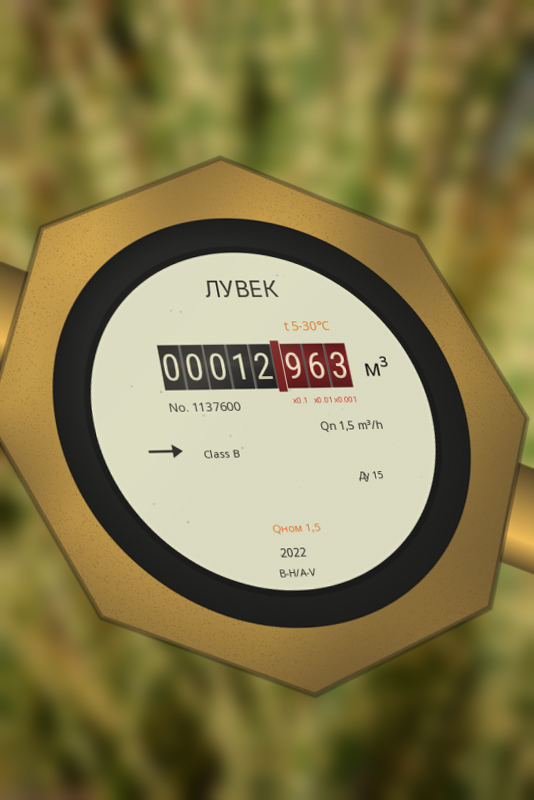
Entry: 12.963,m³
